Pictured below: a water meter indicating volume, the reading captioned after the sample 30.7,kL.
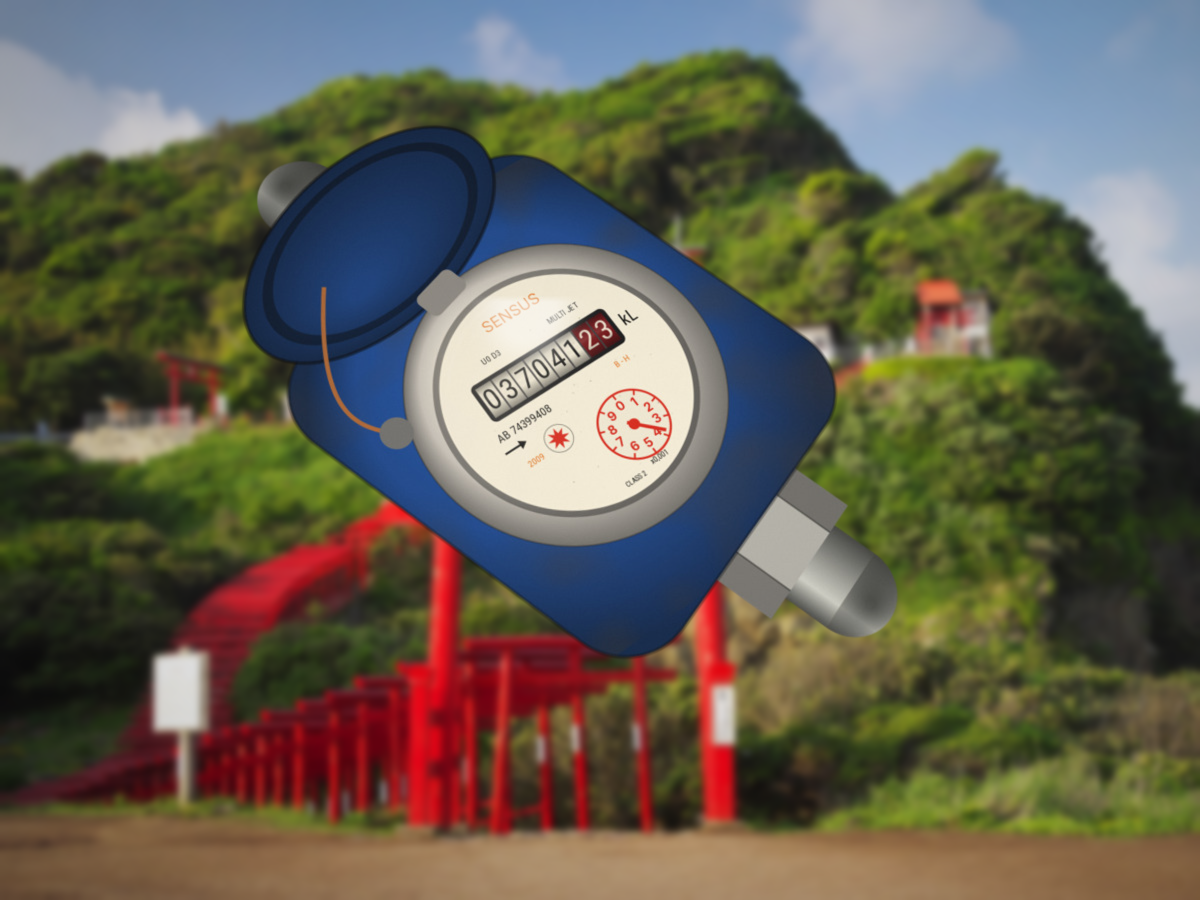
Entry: 37041.233,kL
